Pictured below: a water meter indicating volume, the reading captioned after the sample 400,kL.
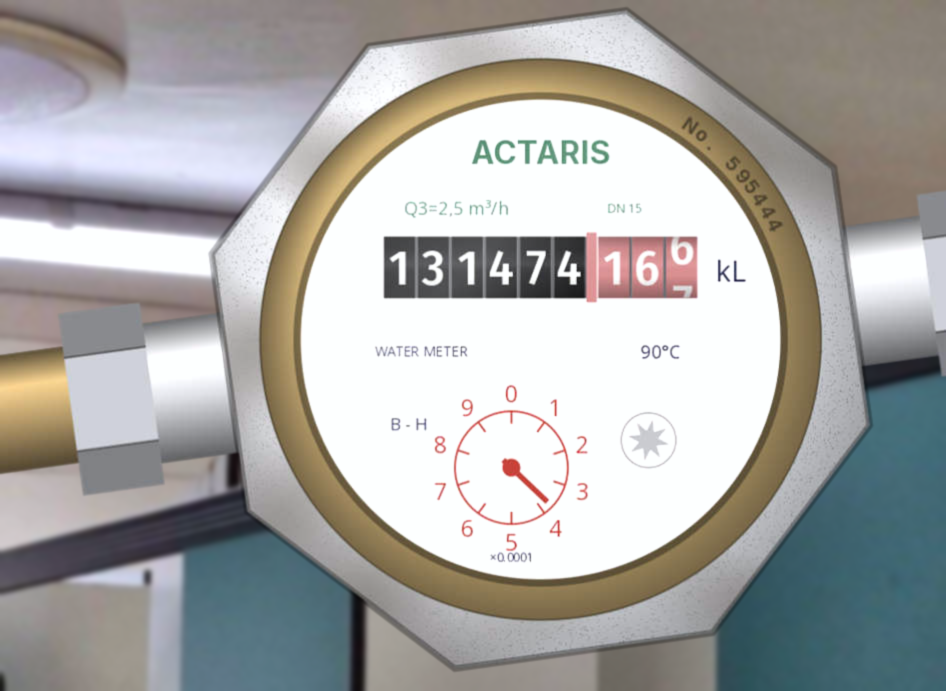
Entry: 131474.1663,kL
